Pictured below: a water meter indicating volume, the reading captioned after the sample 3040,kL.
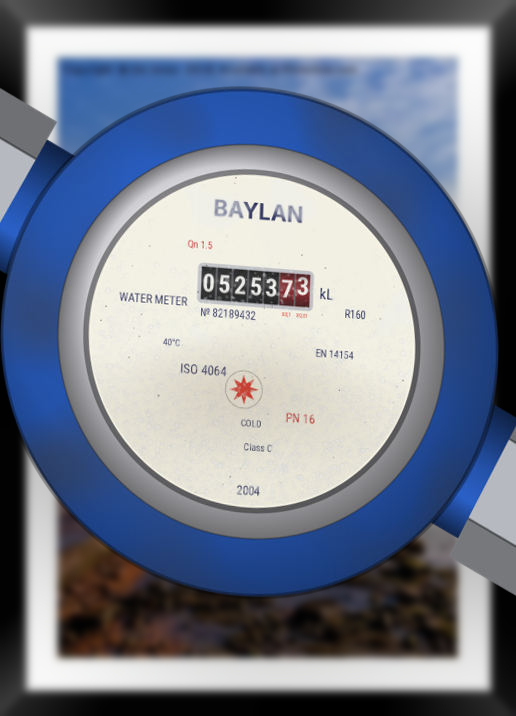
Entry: 5253.73,kL
